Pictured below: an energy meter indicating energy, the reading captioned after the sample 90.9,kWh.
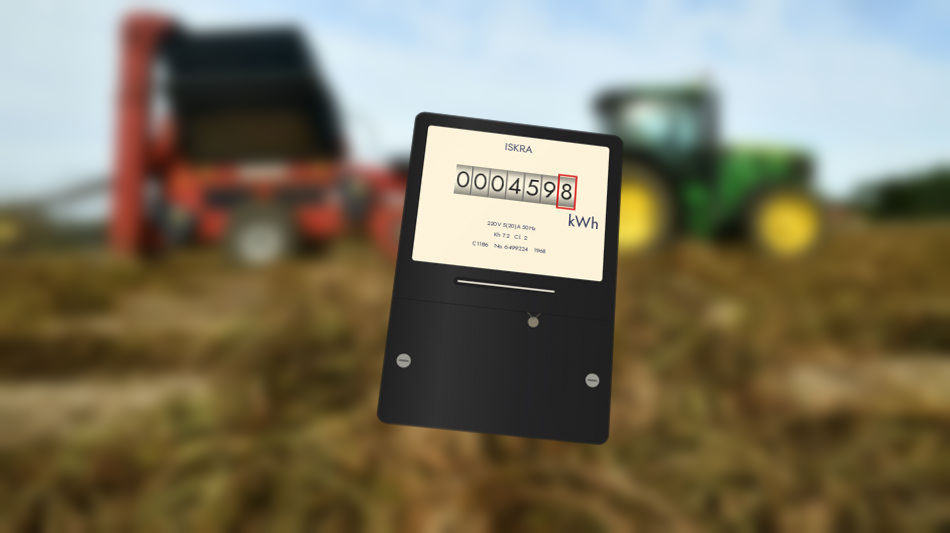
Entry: 459.8,kWh
